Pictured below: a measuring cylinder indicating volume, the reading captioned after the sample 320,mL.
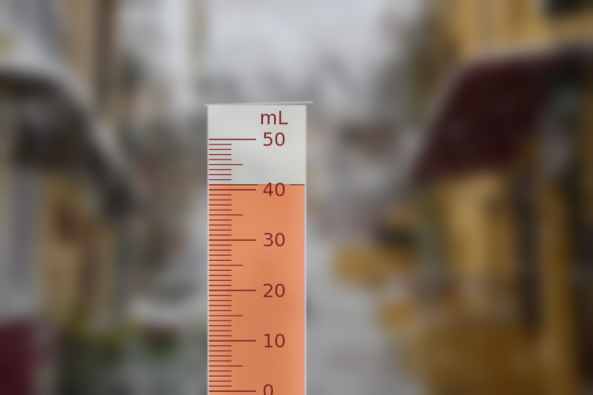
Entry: 41,mL
